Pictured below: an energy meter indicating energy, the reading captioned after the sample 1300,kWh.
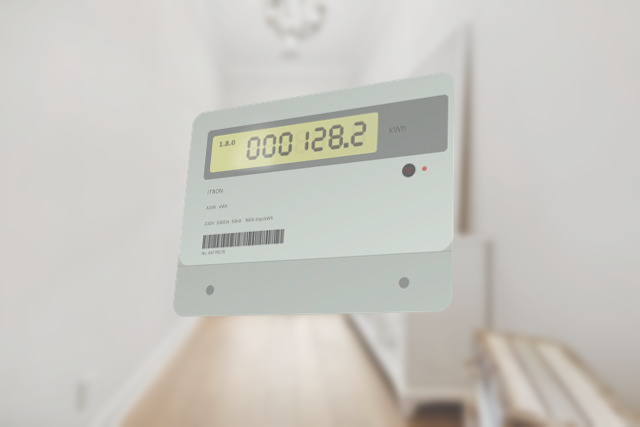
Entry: 128.2,kWh
